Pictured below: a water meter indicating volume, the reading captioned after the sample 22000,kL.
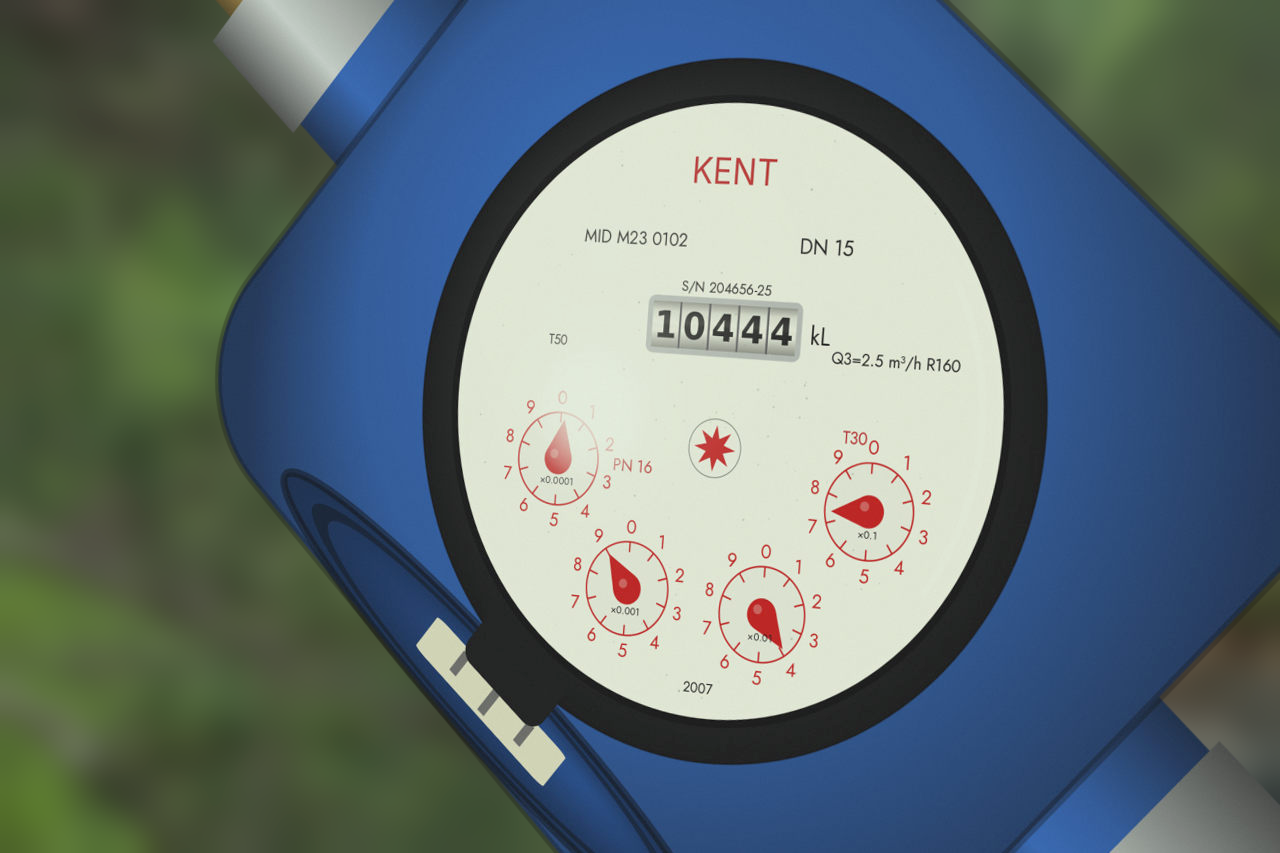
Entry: 10444.7390,kL
